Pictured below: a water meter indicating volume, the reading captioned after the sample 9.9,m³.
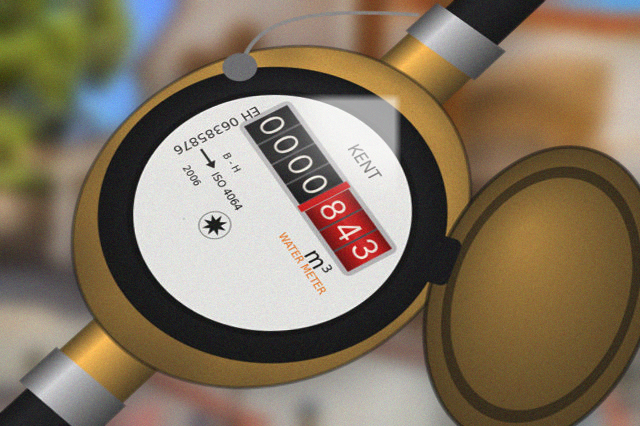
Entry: 0.843,m³
